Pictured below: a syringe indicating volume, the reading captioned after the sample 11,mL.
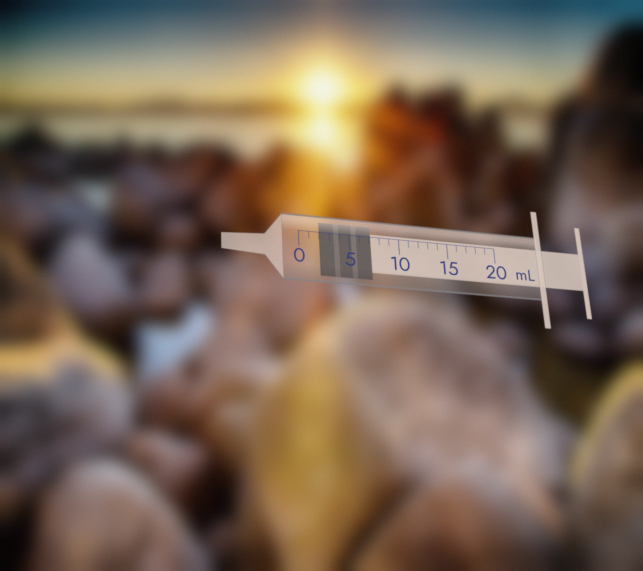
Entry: 2,mL
